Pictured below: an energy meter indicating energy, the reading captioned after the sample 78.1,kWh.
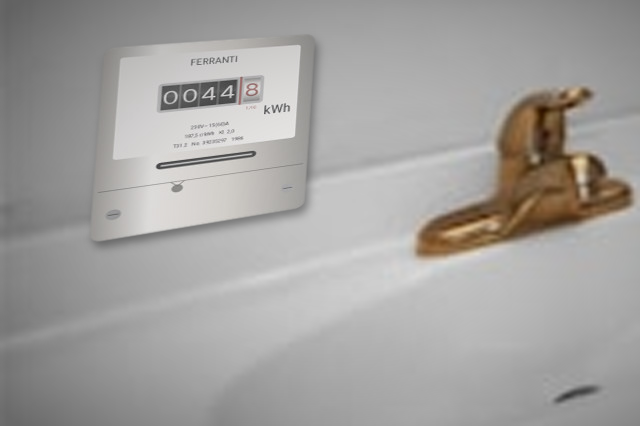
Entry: 44.8,kWh
